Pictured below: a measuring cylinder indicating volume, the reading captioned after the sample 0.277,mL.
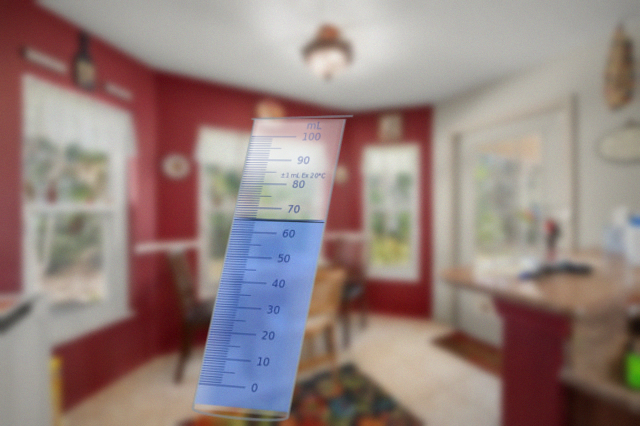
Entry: 65,mL
